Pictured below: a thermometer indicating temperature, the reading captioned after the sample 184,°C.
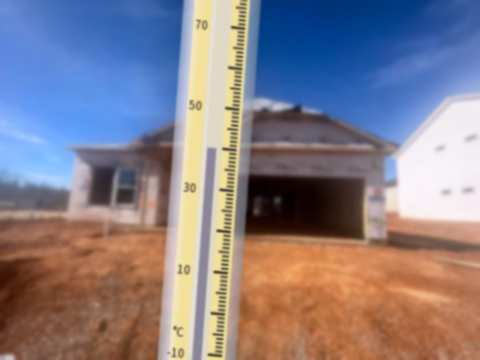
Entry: 40,°C
